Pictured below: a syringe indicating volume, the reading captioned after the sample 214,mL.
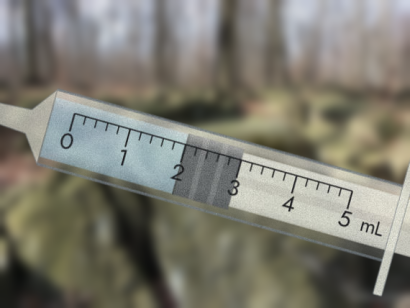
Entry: 2,mL
